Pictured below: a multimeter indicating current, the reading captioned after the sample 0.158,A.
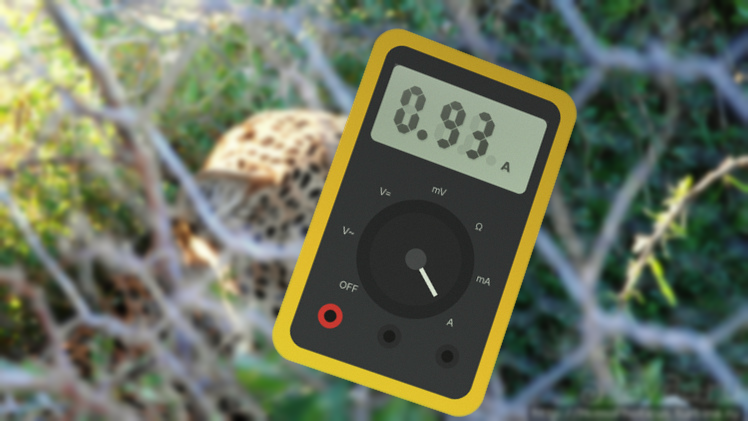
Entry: 0.93,A
